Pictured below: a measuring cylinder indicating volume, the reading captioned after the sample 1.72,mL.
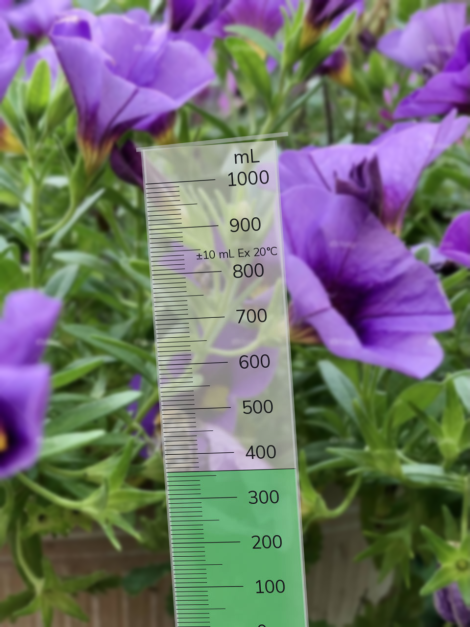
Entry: 360,mL
